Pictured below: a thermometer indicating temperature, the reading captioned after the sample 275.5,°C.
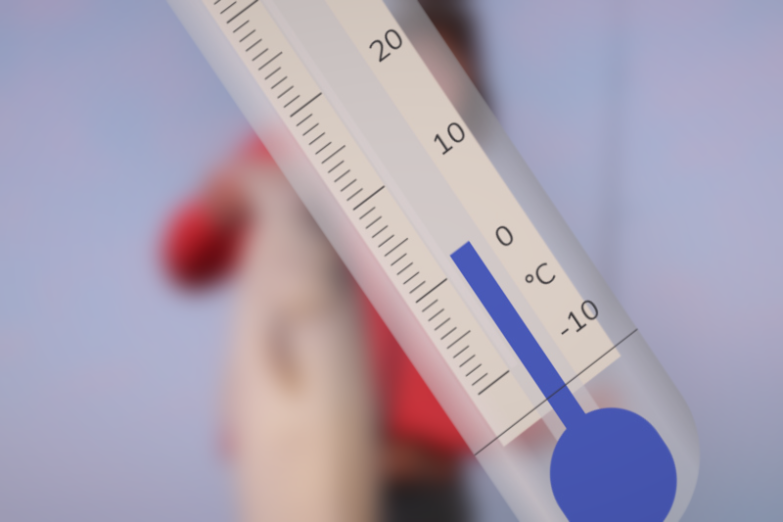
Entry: 1.5,°C
